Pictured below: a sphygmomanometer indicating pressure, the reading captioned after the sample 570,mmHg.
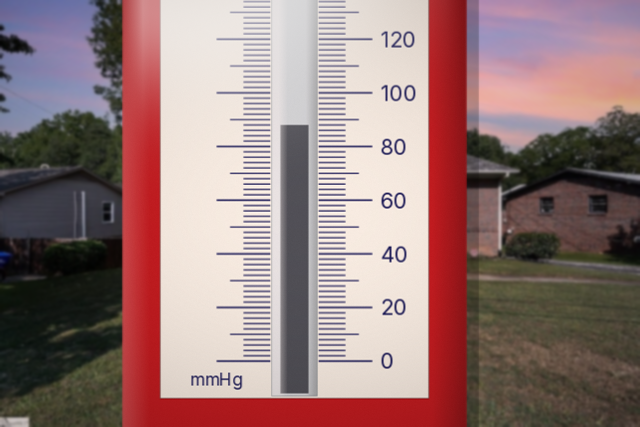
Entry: 88,mmHg
